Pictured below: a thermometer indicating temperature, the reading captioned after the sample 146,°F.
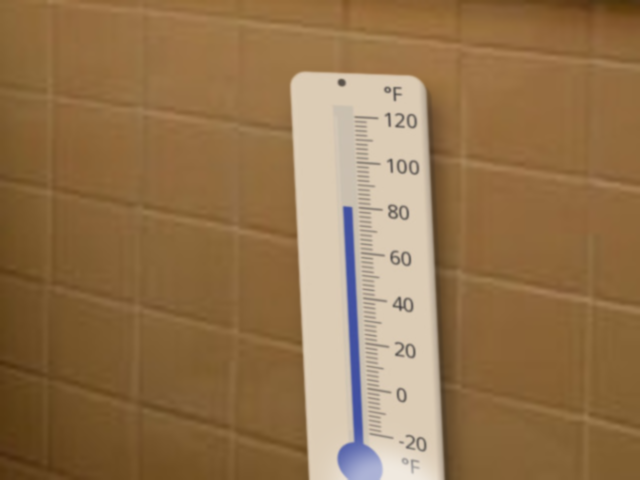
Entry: 80,°F
